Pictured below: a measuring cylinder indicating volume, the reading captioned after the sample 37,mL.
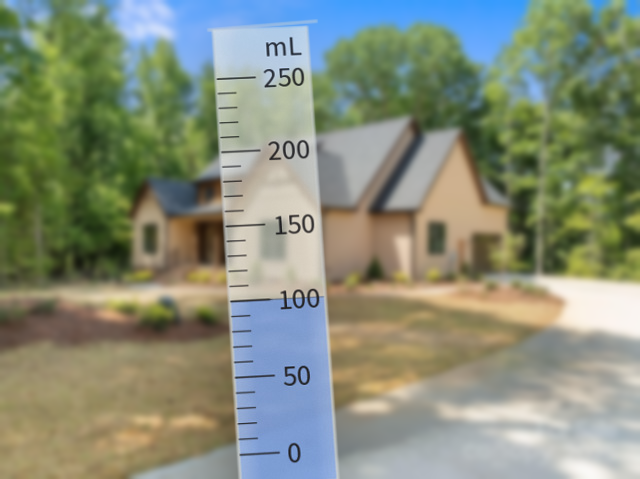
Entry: 100,mL
